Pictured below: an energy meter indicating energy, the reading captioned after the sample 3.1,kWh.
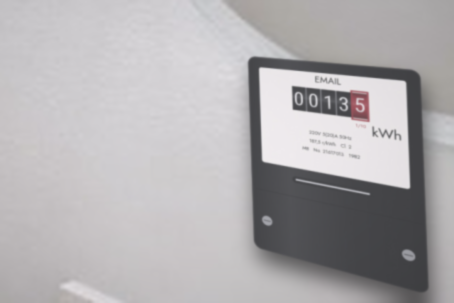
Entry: 13.5,kWh
